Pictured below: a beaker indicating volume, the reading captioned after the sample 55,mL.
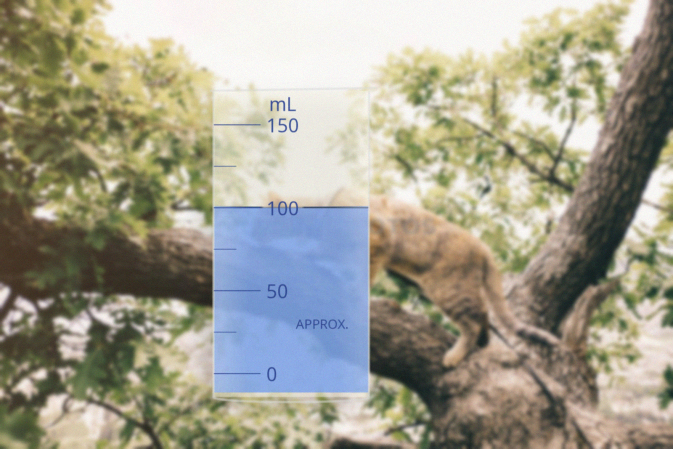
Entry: 100,mL
